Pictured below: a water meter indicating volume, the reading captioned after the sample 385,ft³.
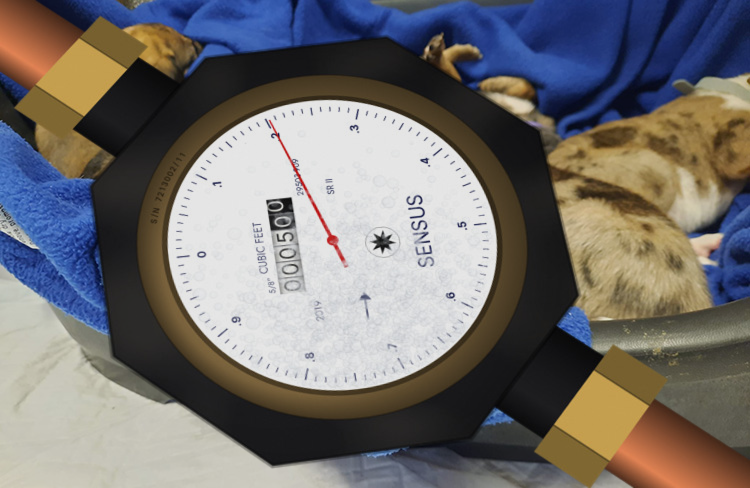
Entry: 500.20,ft³
